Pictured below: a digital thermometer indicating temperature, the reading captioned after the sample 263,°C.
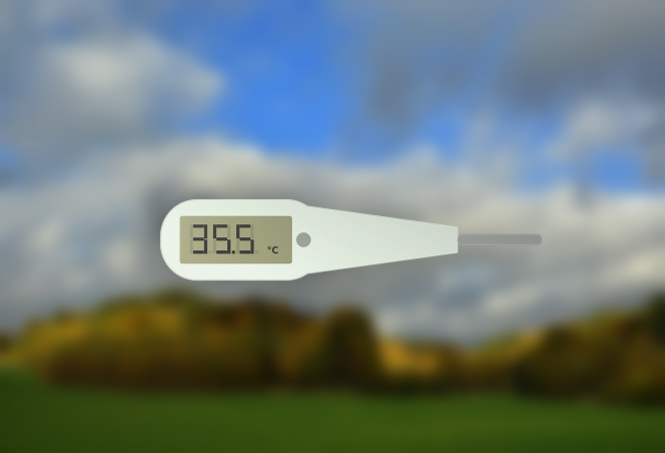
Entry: 35.5,°C
